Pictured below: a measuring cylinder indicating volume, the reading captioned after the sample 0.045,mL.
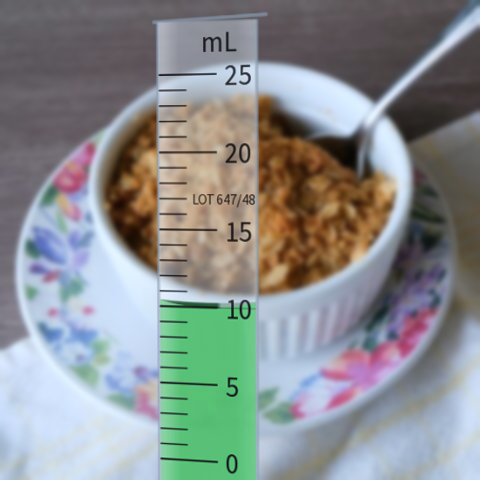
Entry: 10,mL
